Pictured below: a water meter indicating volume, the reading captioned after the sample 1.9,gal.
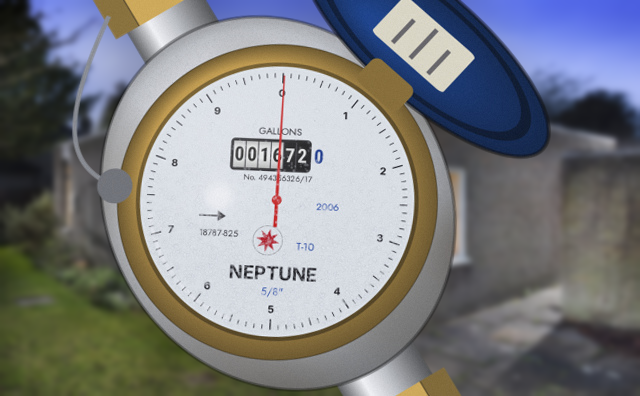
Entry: 16720.0,gal
